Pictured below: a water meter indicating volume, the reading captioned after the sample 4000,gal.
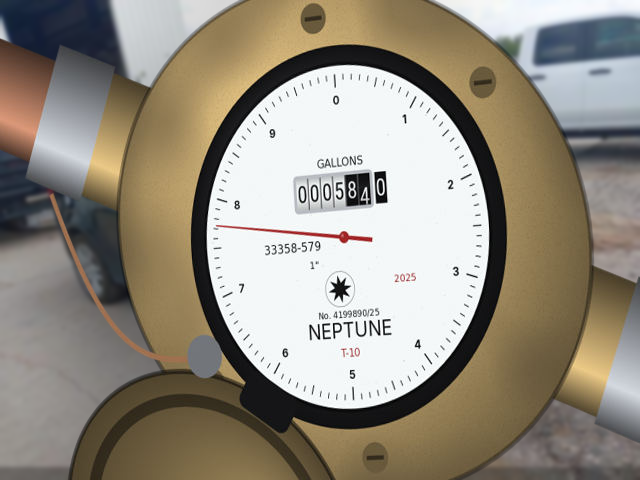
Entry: 5837.7,gal
